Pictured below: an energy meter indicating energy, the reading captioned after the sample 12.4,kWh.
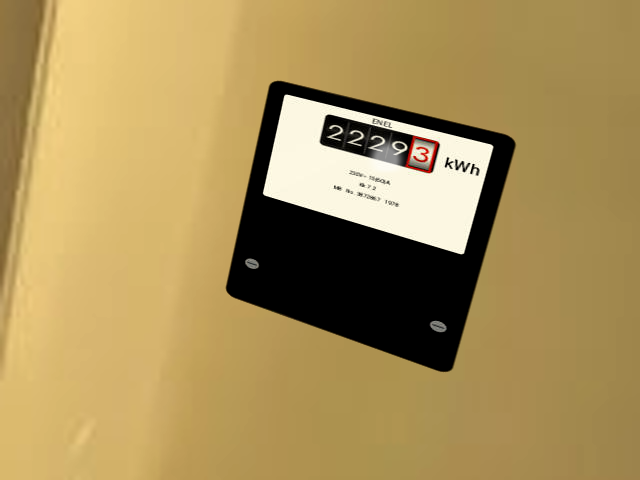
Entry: 2229.3,kWh
